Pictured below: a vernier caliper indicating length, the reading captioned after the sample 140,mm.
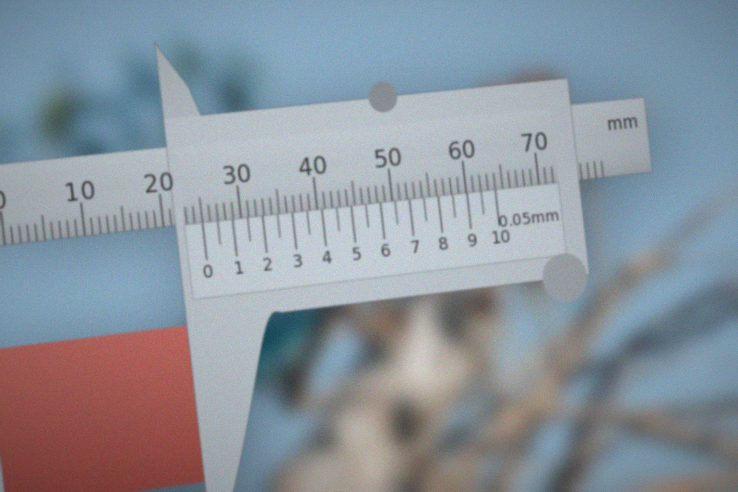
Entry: 25.0,mm
